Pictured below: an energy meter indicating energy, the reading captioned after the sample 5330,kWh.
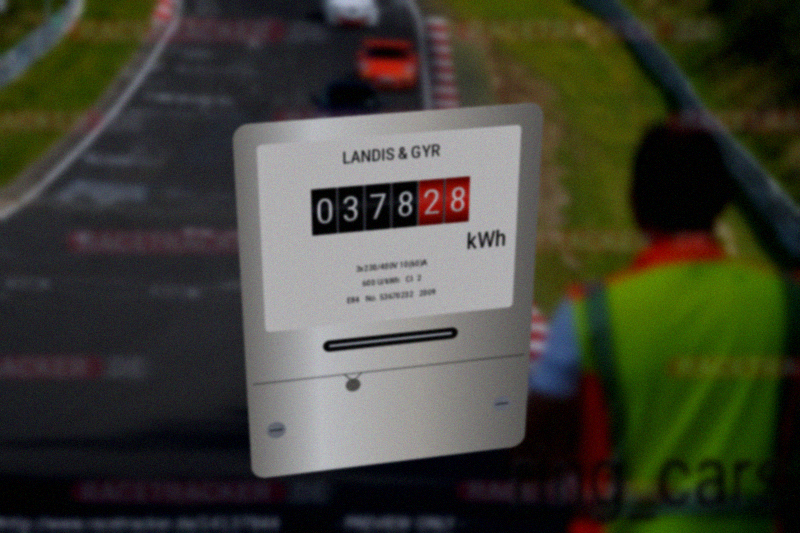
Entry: 378.28,kWh
